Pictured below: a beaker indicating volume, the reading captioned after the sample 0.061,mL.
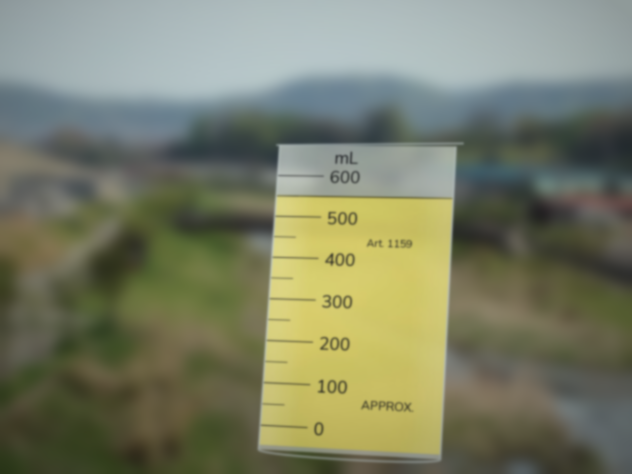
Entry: 550,mL
